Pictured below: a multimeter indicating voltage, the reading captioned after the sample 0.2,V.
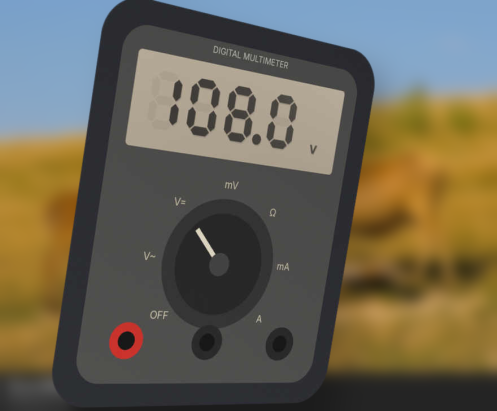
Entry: 108.0,V
